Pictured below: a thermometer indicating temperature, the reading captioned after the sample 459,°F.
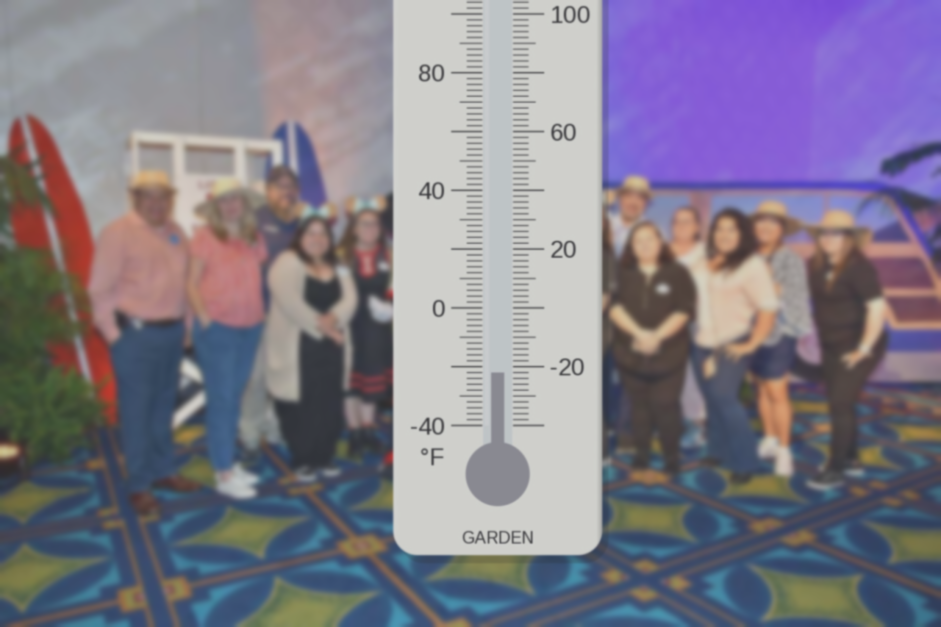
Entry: -22,°F
